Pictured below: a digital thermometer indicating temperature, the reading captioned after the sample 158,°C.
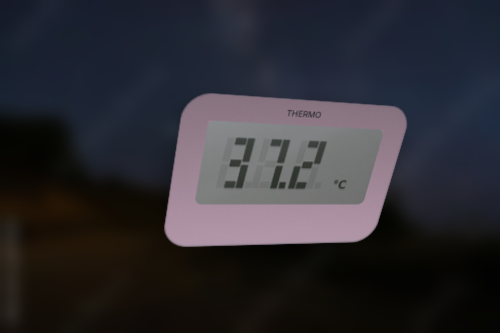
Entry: 37.2,°C
